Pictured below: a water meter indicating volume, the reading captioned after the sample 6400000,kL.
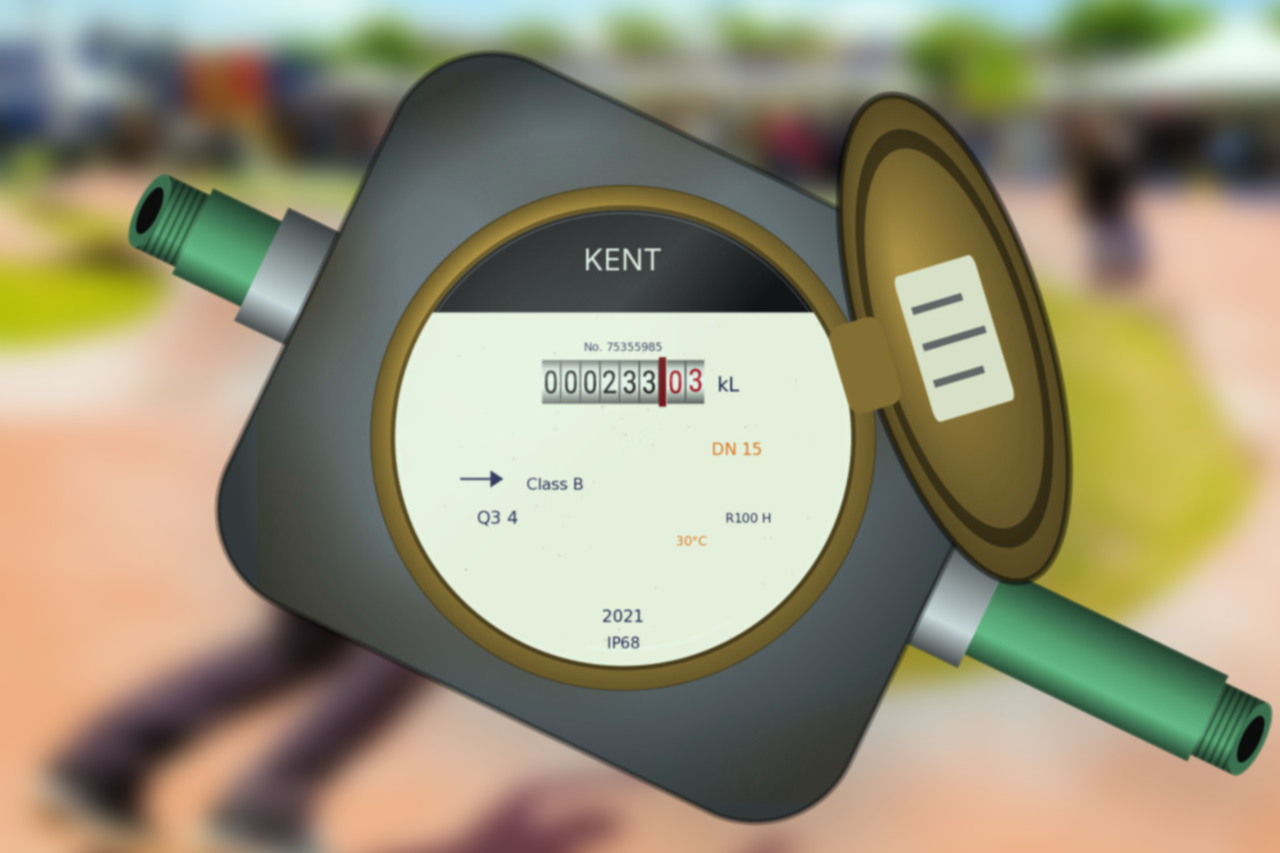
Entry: 233.03,kL
